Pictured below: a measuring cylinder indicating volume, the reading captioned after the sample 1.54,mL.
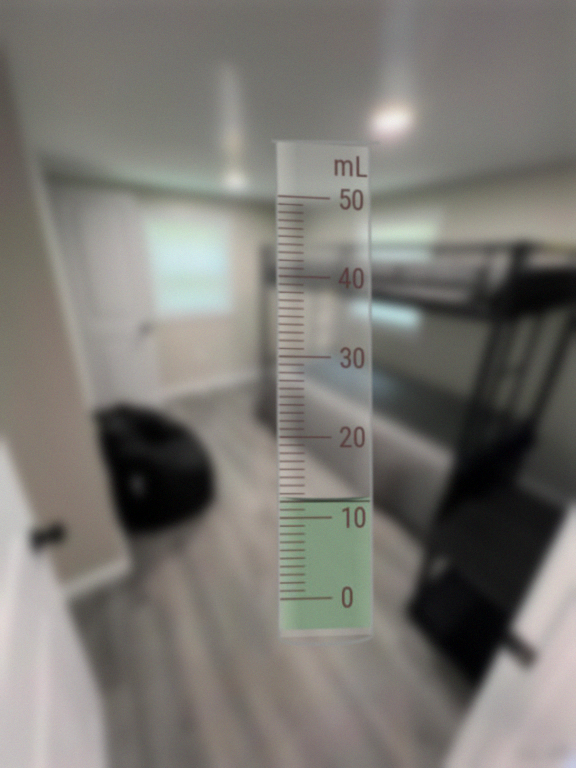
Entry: 12,mL
